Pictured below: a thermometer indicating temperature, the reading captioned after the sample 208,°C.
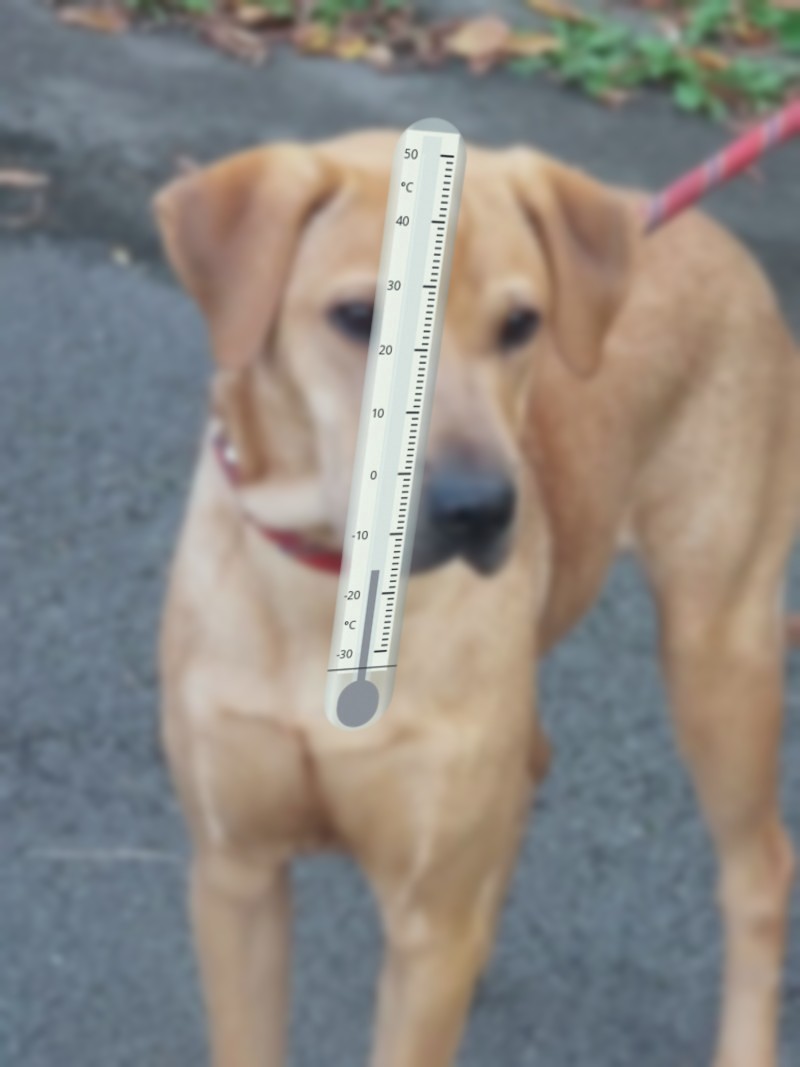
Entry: -16,°C
